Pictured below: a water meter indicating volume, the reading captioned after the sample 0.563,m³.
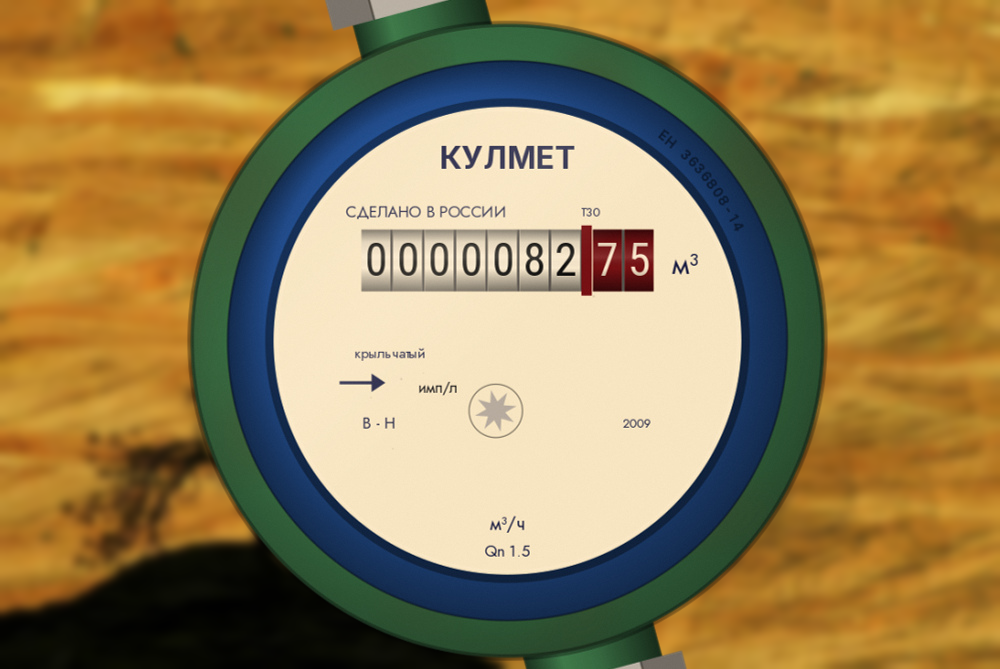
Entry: 82.75,m³
